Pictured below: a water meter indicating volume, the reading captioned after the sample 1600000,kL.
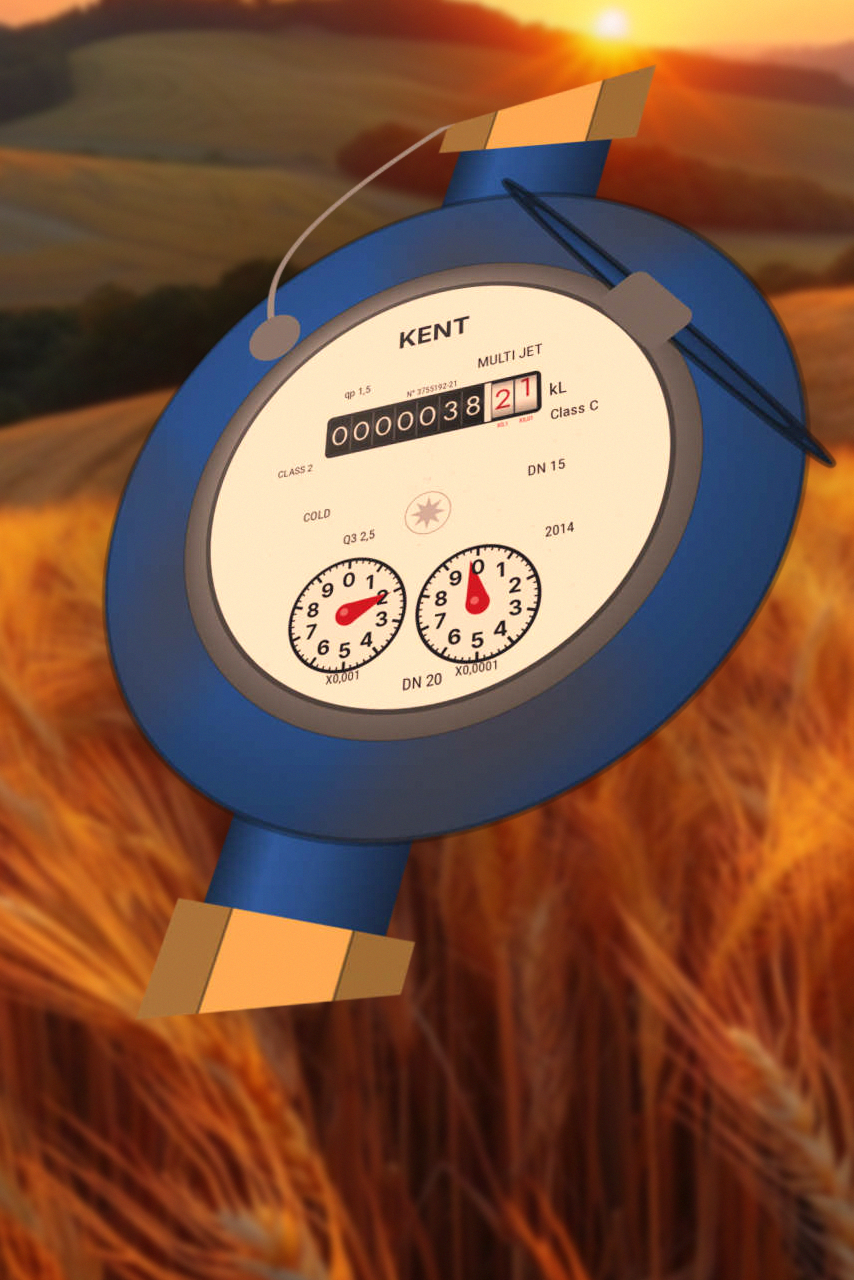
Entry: 38.2119,kL
